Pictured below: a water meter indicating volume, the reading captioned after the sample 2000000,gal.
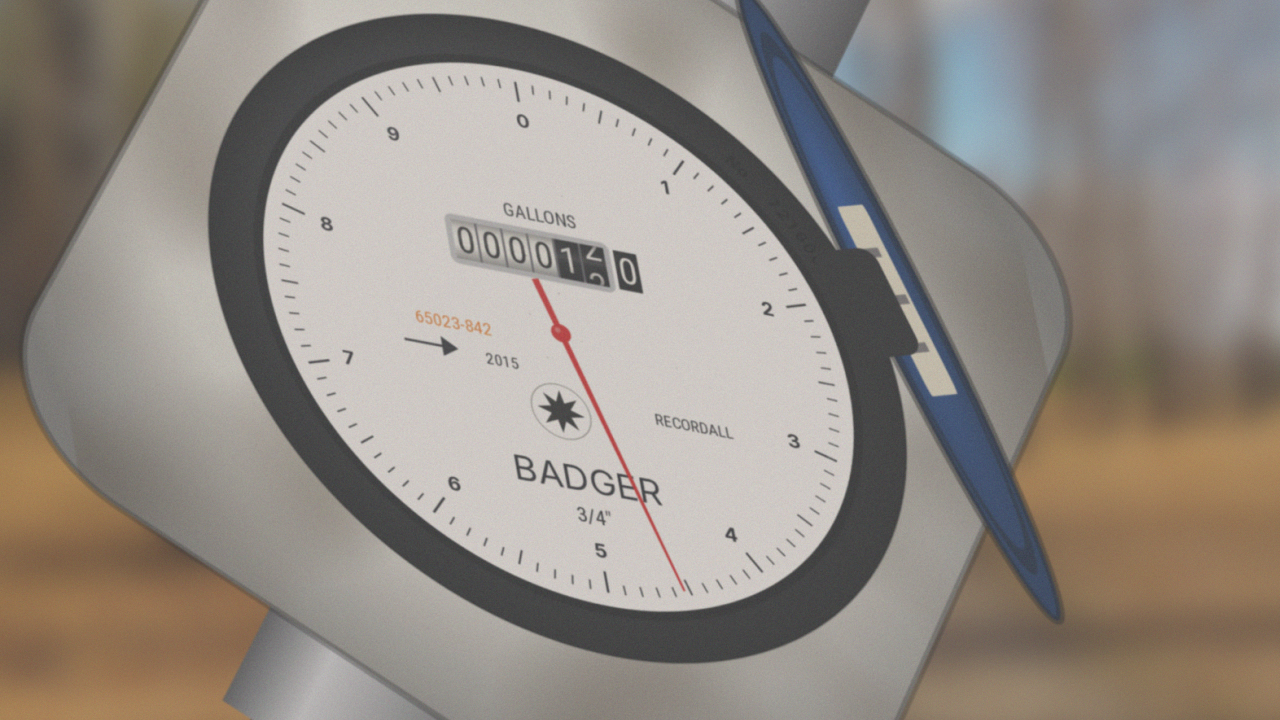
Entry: 124.5,gal
